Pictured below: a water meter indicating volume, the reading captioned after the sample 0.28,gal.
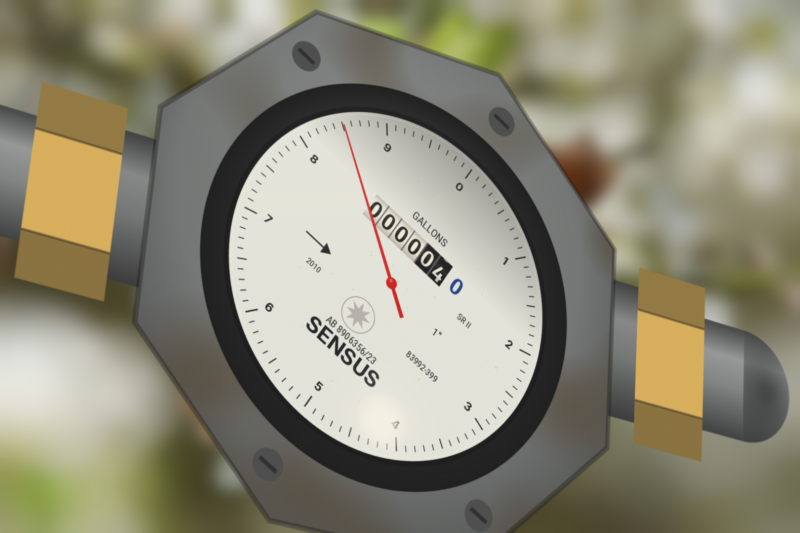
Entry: 38.5,gal
